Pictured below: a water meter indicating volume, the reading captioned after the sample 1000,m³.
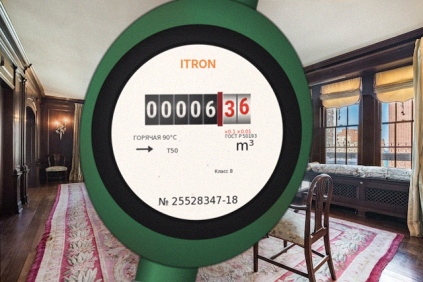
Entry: 6.36,m³
